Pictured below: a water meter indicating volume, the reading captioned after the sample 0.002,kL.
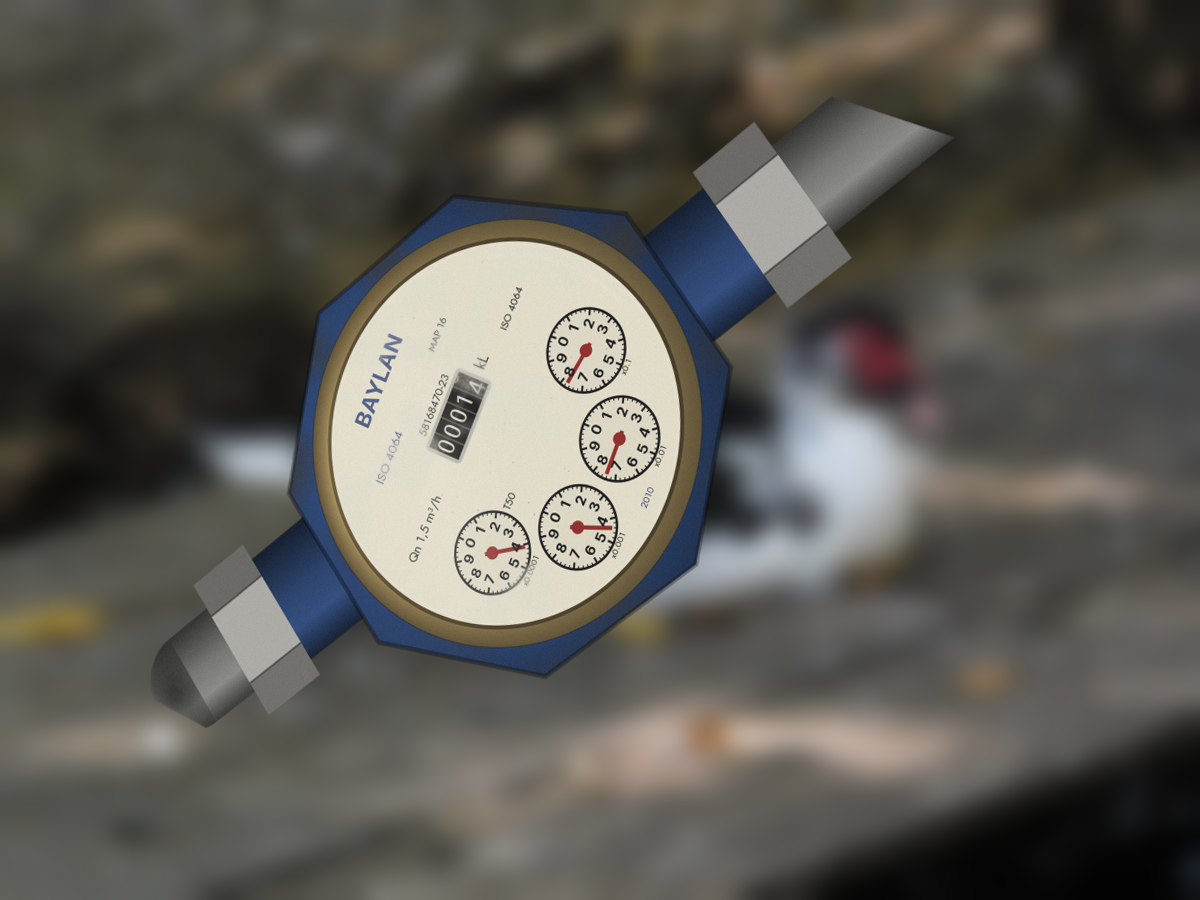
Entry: 13.7744,kL
